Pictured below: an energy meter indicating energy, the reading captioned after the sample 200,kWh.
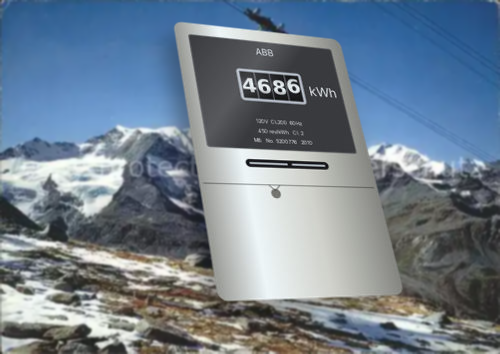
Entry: 4686,kWh
